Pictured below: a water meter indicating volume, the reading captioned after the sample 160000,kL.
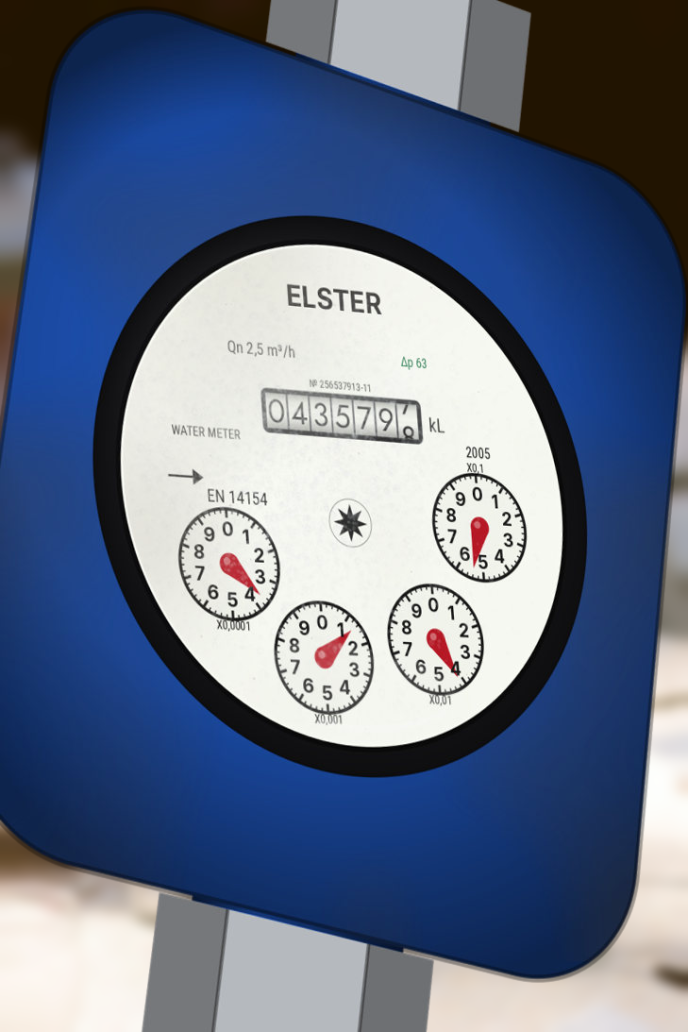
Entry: 435797.5413,kL
